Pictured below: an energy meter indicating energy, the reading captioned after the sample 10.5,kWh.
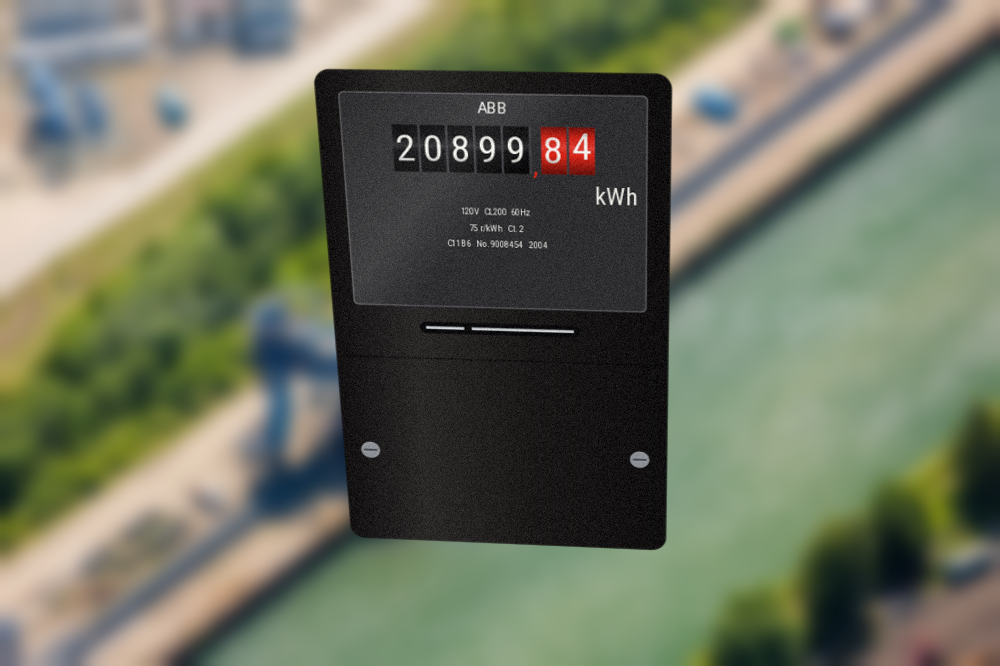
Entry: 20899.84,kWh
